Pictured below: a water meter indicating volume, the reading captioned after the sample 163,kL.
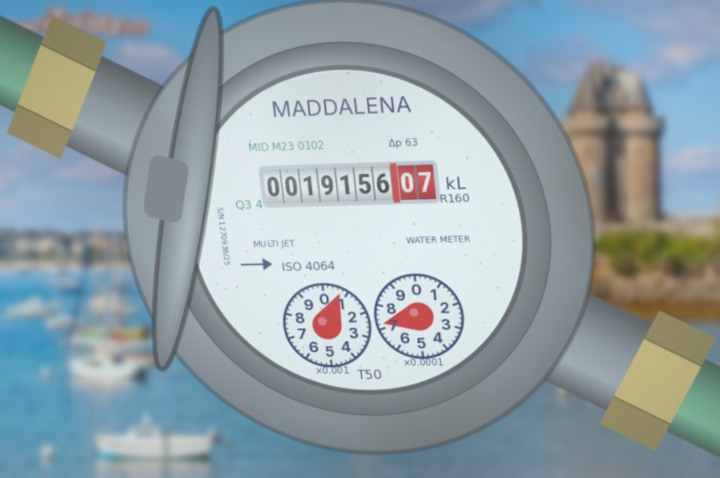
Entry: 19156.0707,kL
